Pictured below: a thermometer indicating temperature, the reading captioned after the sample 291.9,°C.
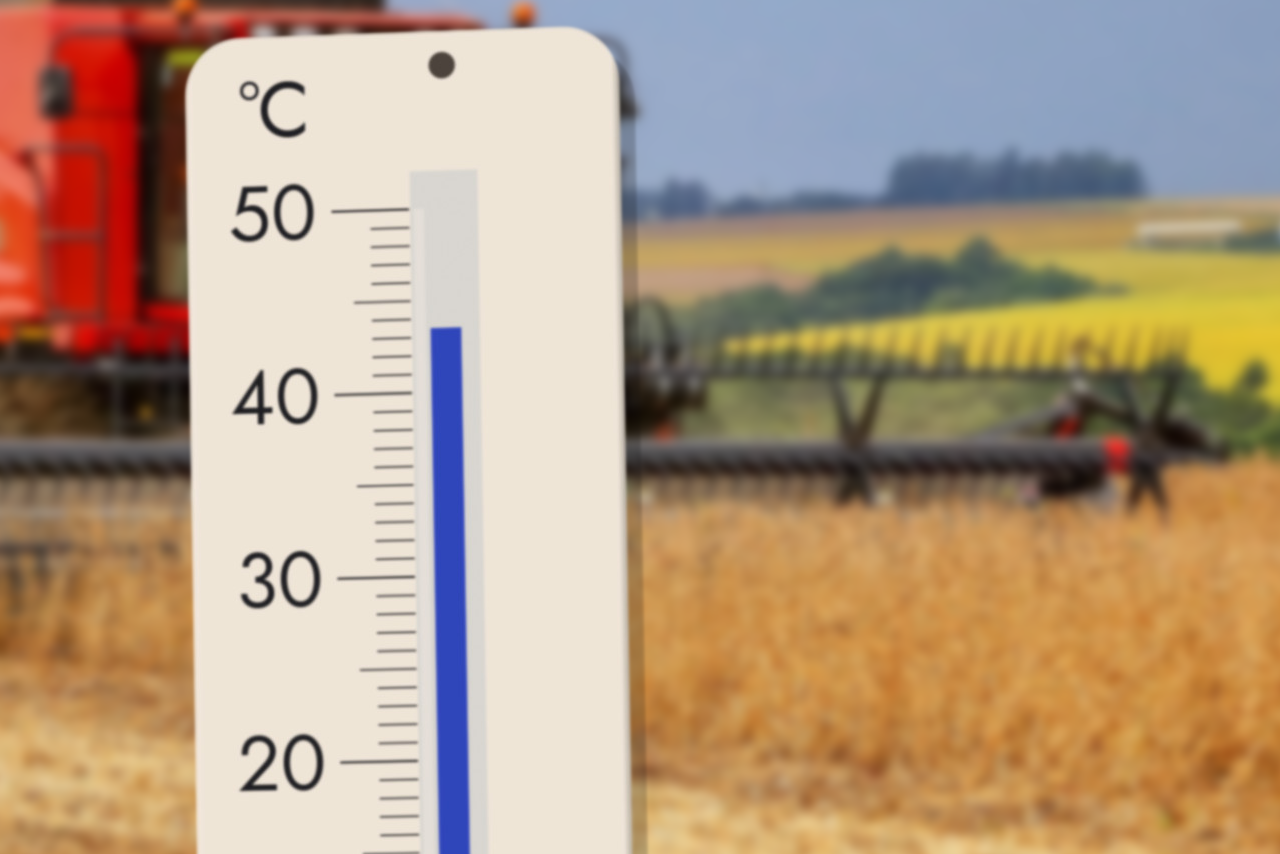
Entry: 43.5,°C
